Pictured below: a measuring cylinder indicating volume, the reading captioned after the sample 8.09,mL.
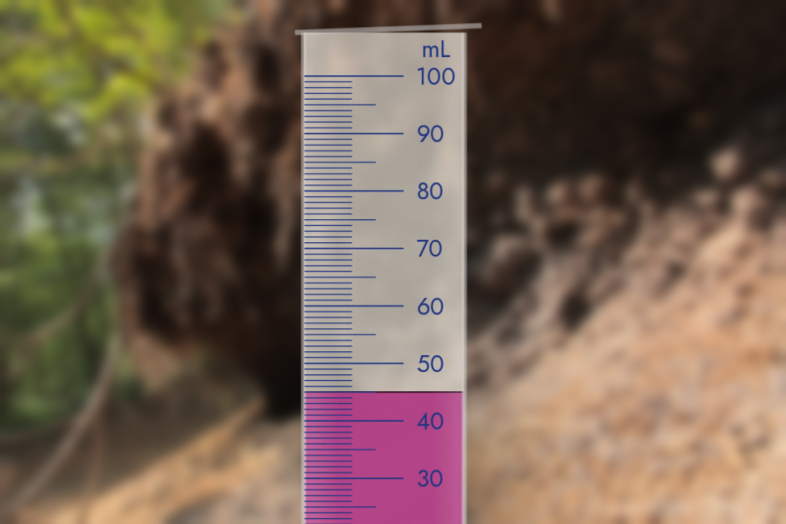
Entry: 45,mL
